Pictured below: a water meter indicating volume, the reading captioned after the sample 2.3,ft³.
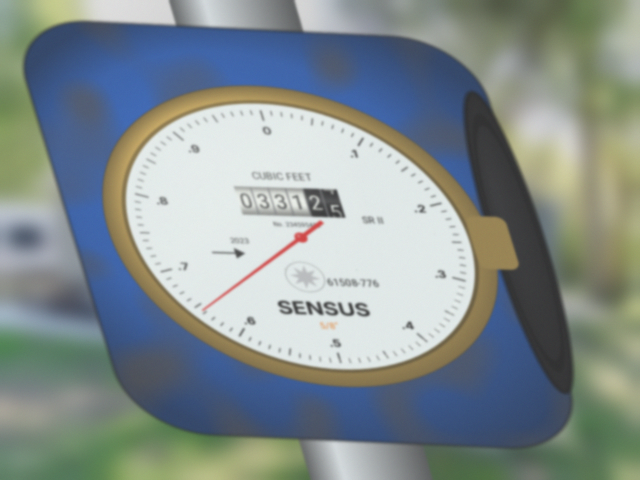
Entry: 33124.64,ft³
